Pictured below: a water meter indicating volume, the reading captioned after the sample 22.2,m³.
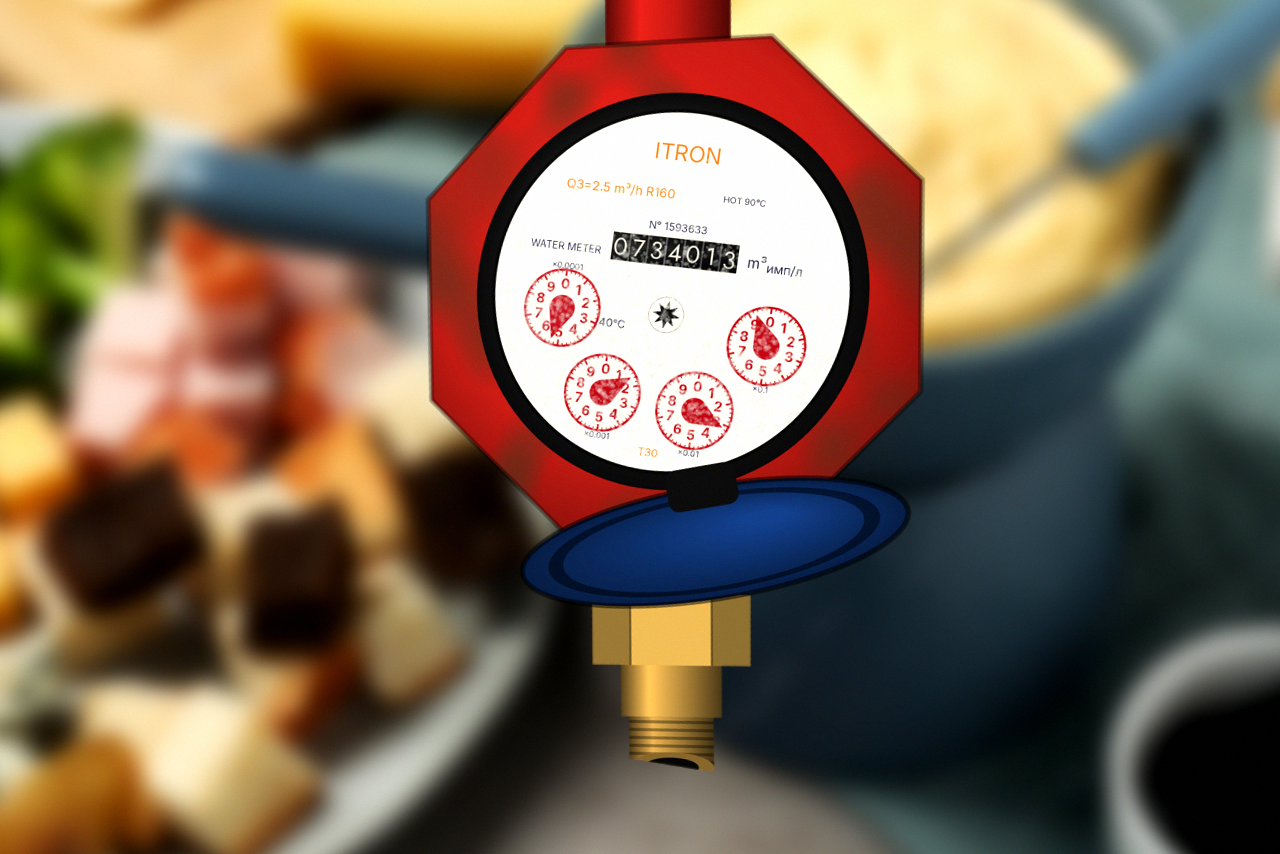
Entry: 734012.9315,m³
